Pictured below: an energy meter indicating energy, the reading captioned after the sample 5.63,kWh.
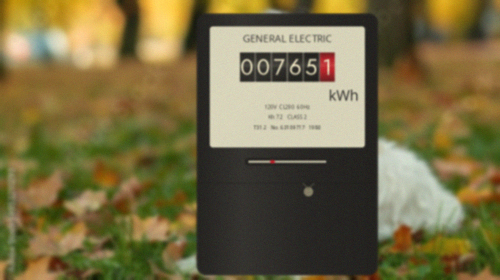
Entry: 765.1,kWh
